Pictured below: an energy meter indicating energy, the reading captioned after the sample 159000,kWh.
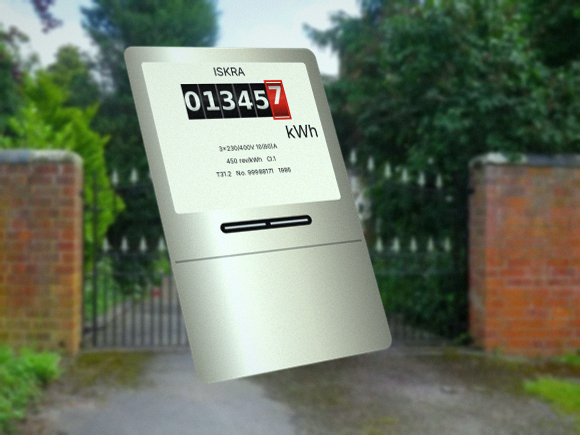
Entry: 1345.7,kWh
